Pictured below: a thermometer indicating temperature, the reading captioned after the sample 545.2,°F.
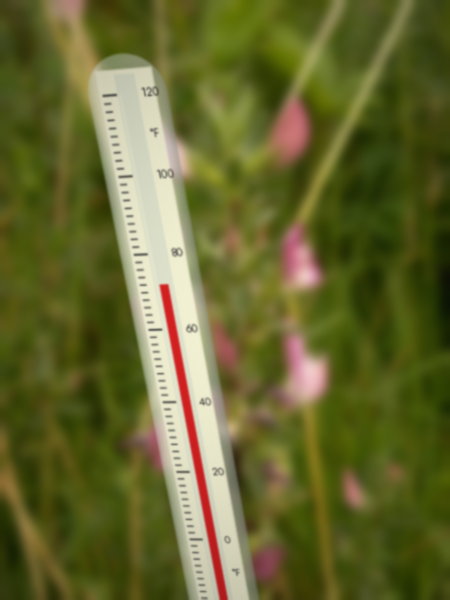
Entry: 72,°F
